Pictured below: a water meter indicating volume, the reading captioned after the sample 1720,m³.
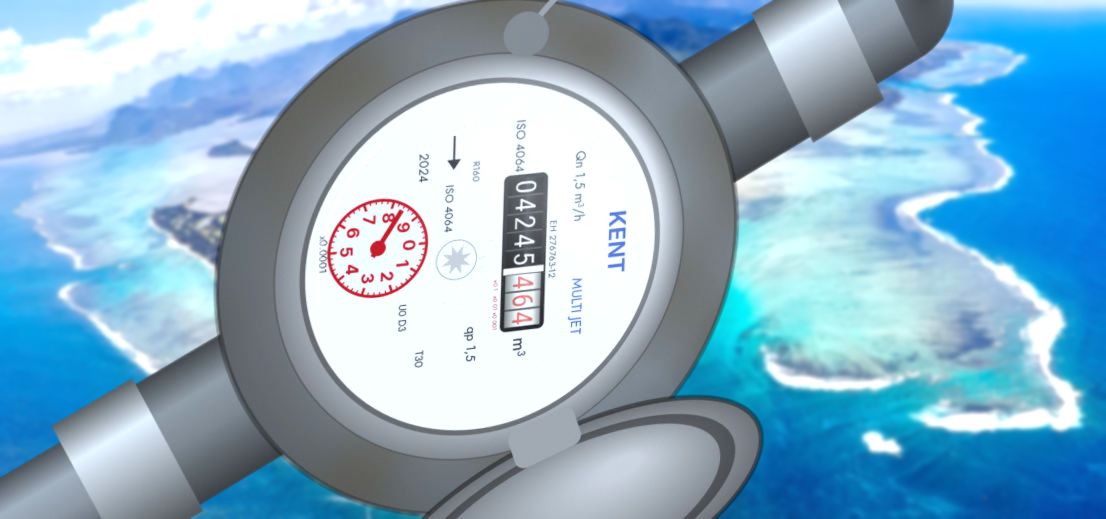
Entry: 4245.4648,m³
